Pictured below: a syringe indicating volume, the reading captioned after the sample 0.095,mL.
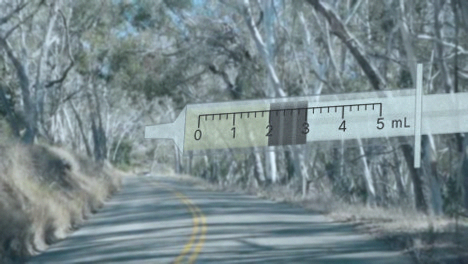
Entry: 2,mL
